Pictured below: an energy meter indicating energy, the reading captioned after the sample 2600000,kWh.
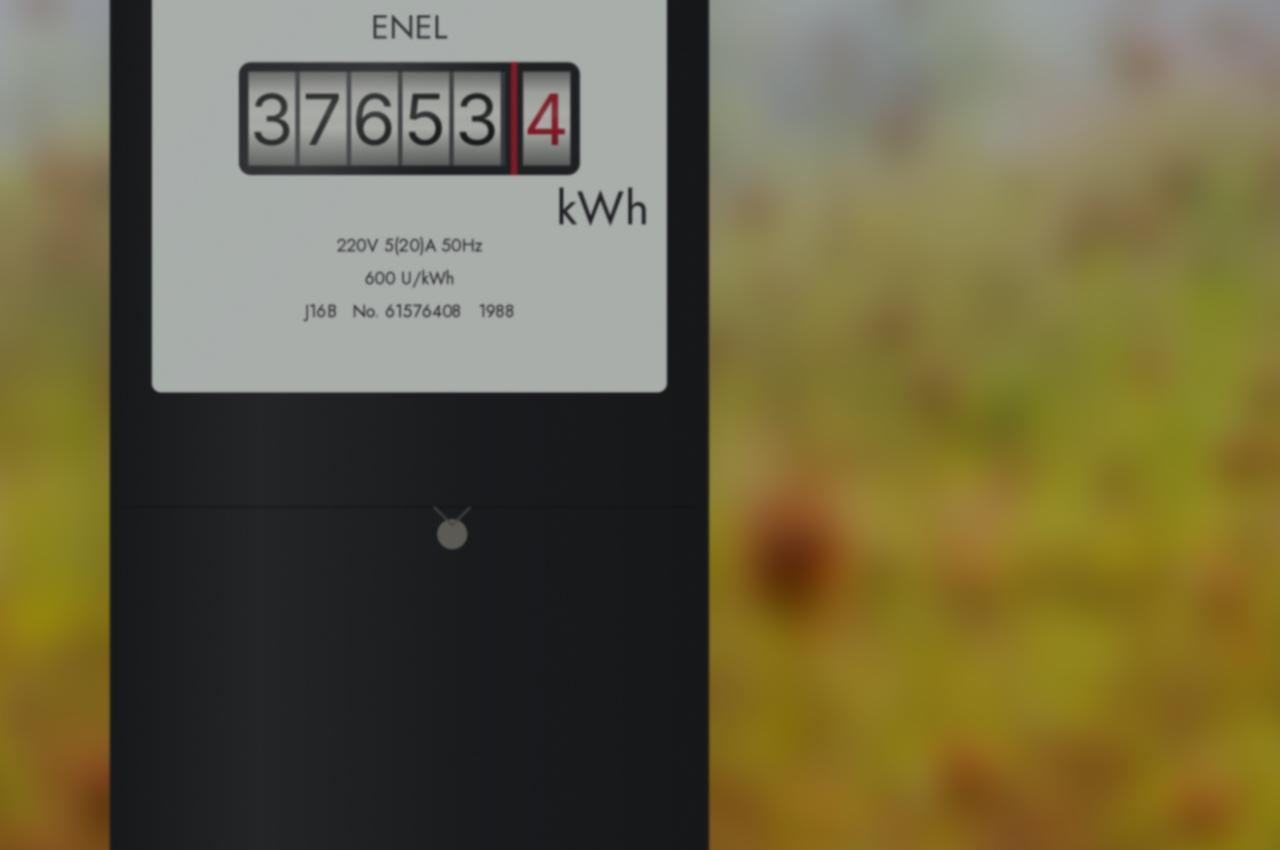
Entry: 37653.4,kWh
